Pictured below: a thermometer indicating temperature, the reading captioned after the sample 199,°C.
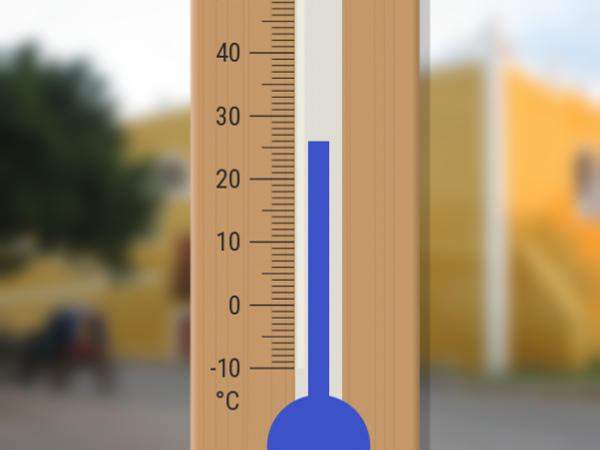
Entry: 26,°C
